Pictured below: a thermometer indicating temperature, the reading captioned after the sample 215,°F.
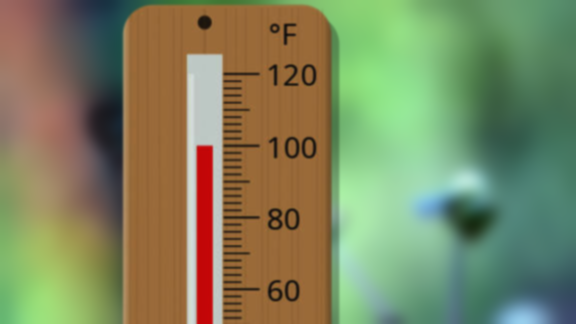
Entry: 100,°F
